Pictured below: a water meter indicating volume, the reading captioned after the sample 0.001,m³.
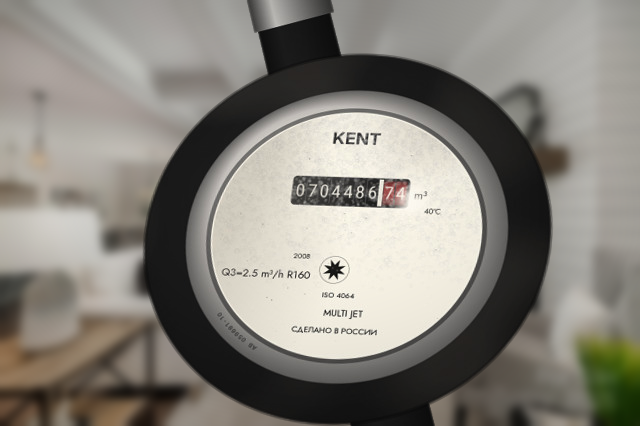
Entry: 704486.74,m³
